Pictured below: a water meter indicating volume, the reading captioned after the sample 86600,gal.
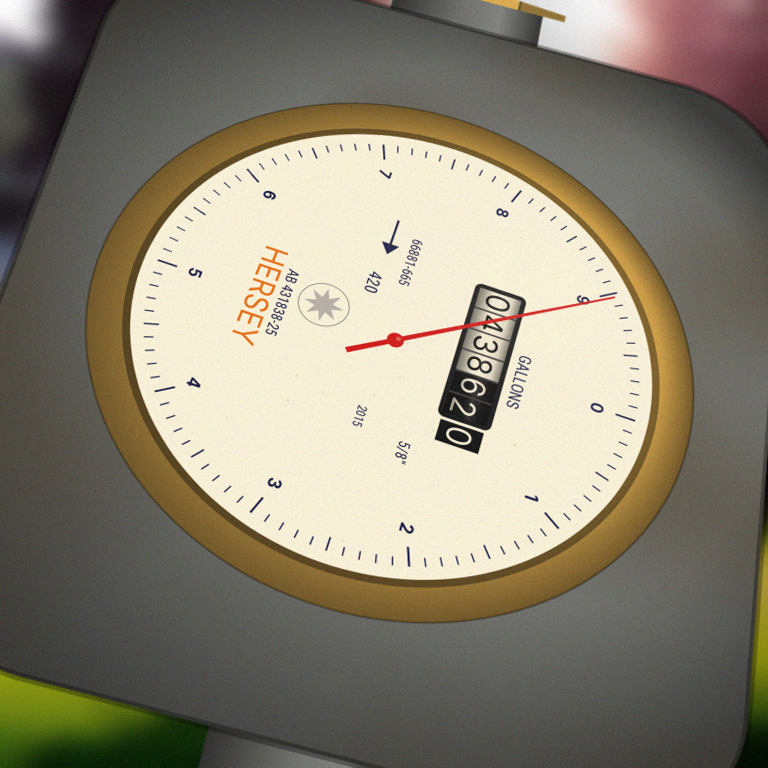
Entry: 438619.0,gal
